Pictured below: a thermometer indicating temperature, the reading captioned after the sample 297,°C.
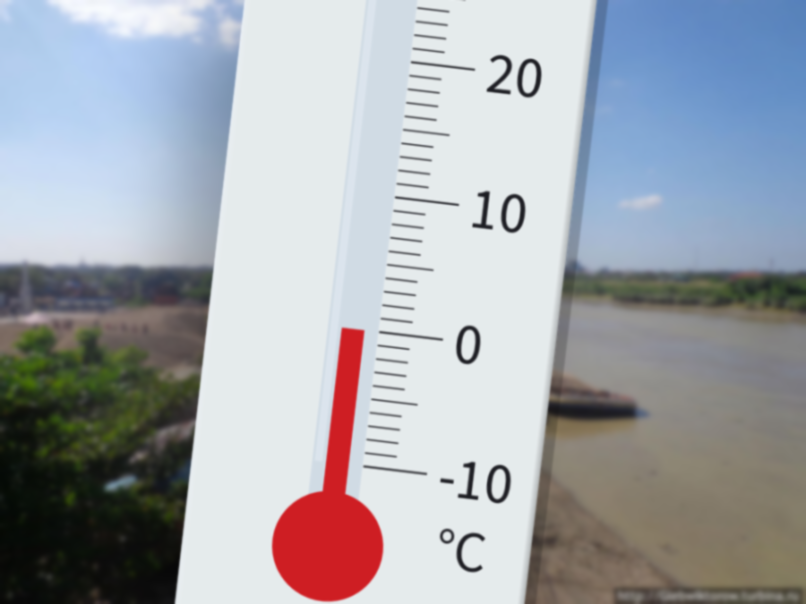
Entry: 0,°C
